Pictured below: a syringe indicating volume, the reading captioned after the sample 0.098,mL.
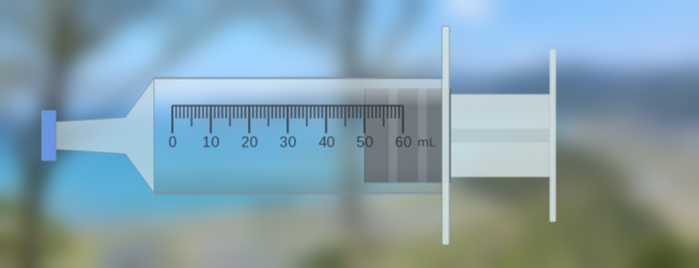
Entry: 50,mL
